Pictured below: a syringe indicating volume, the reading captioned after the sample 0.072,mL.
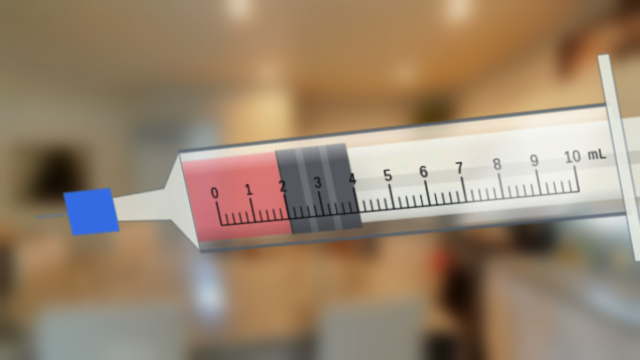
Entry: 2,mL
